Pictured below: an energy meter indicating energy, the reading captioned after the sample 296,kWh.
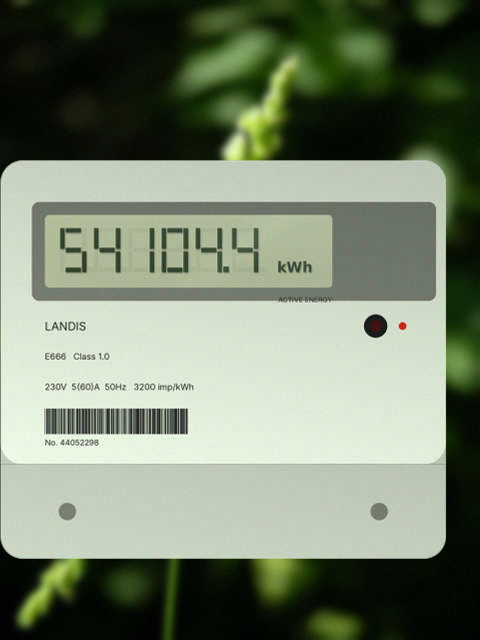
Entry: 54104.4,kWh
